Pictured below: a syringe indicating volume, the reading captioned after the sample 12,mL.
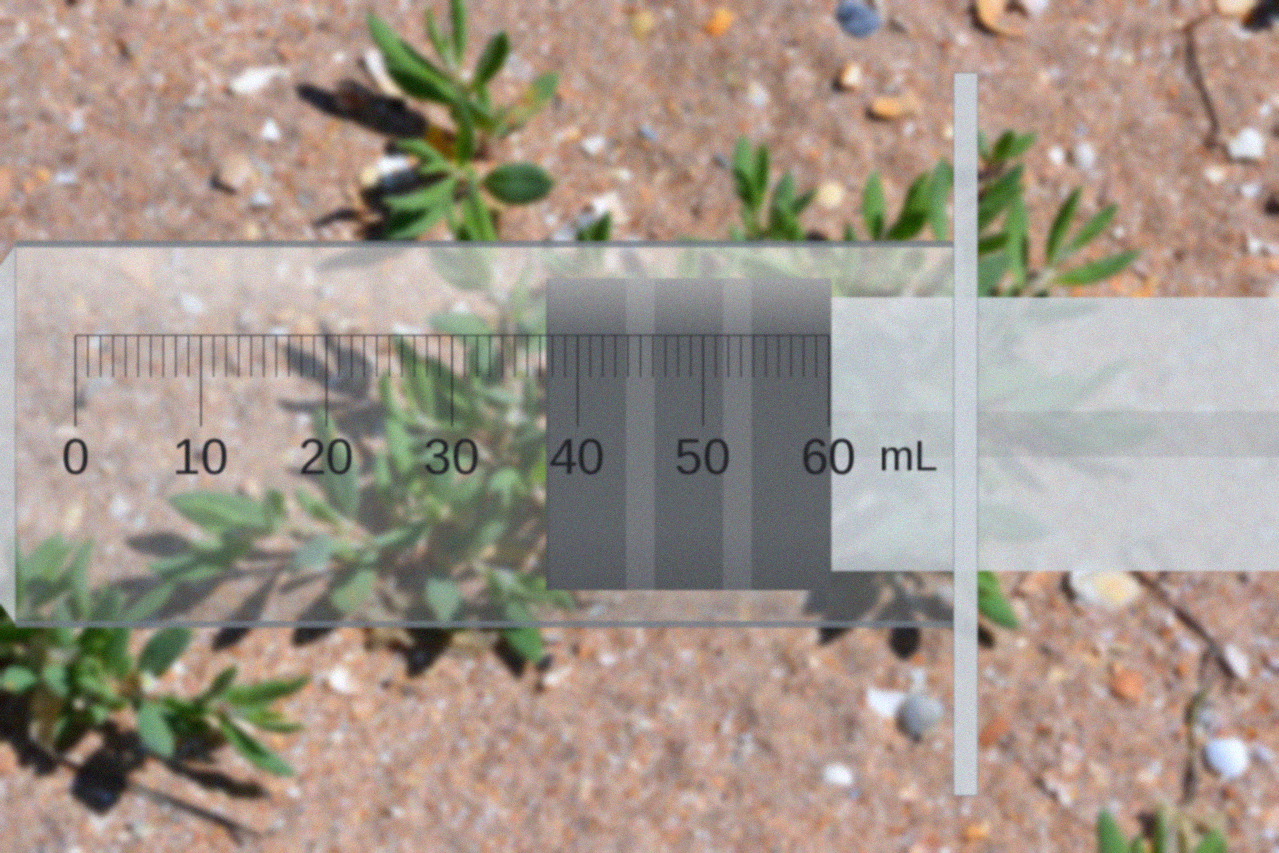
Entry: 37.5,mL
